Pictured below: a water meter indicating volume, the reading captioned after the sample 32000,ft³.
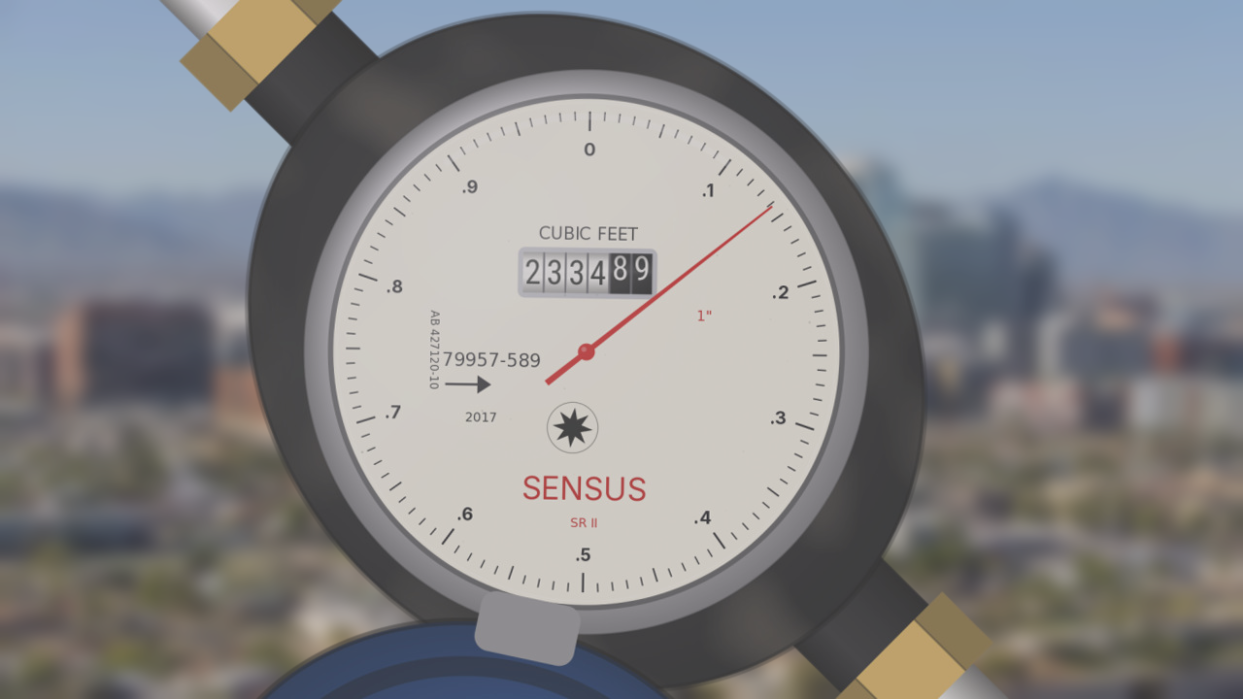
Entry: 233489.14,ft³
